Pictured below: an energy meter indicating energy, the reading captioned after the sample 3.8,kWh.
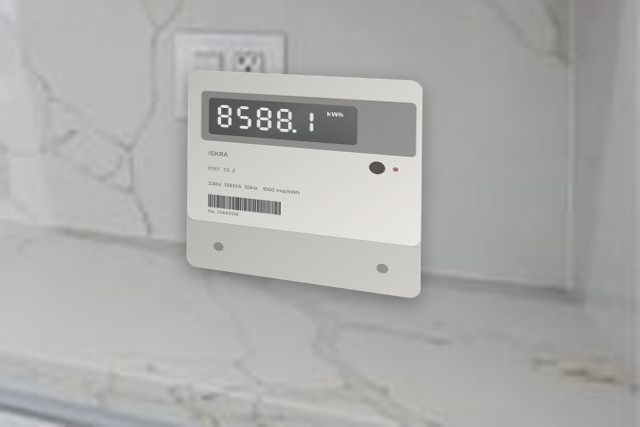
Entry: 8588.1,kWh
